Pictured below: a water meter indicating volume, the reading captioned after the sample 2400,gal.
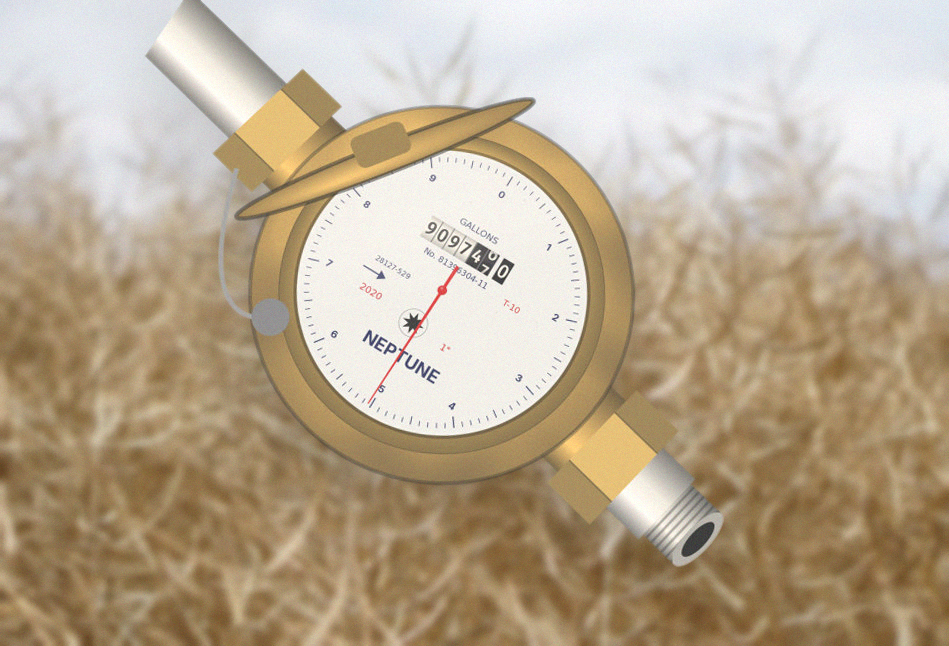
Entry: 9097465.0,gal
